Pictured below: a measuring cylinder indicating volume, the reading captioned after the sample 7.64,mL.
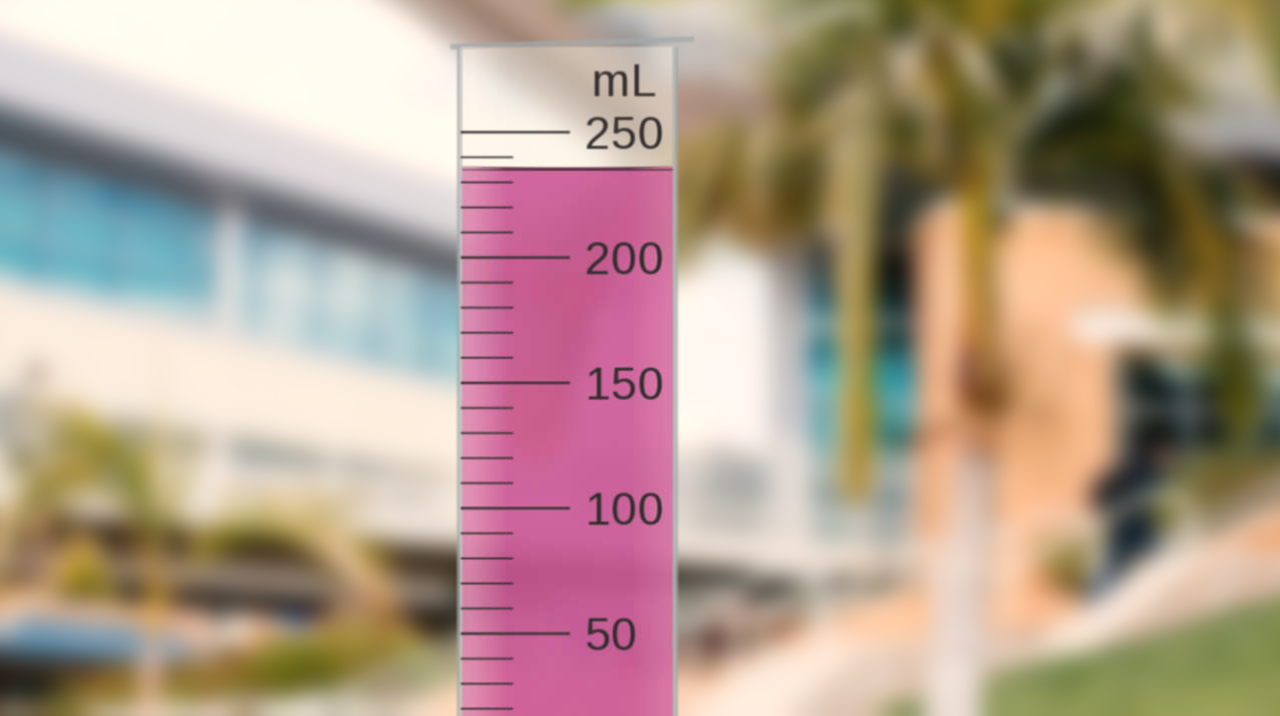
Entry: 235,mL
